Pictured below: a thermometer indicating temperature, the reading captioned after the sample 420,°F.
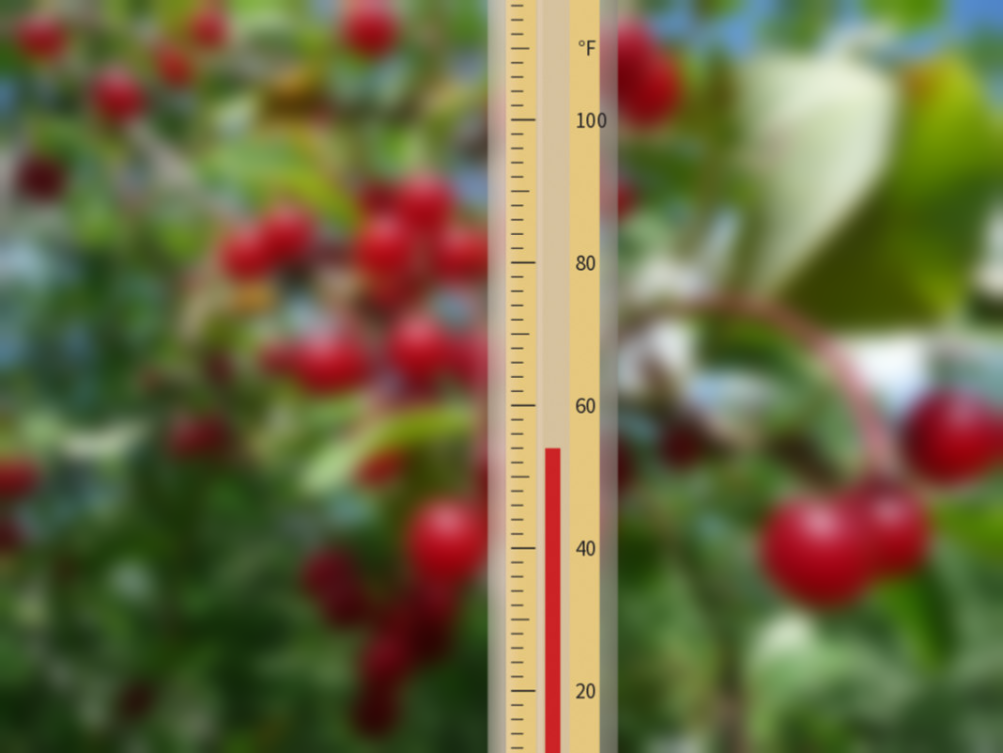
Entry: 54,°F
